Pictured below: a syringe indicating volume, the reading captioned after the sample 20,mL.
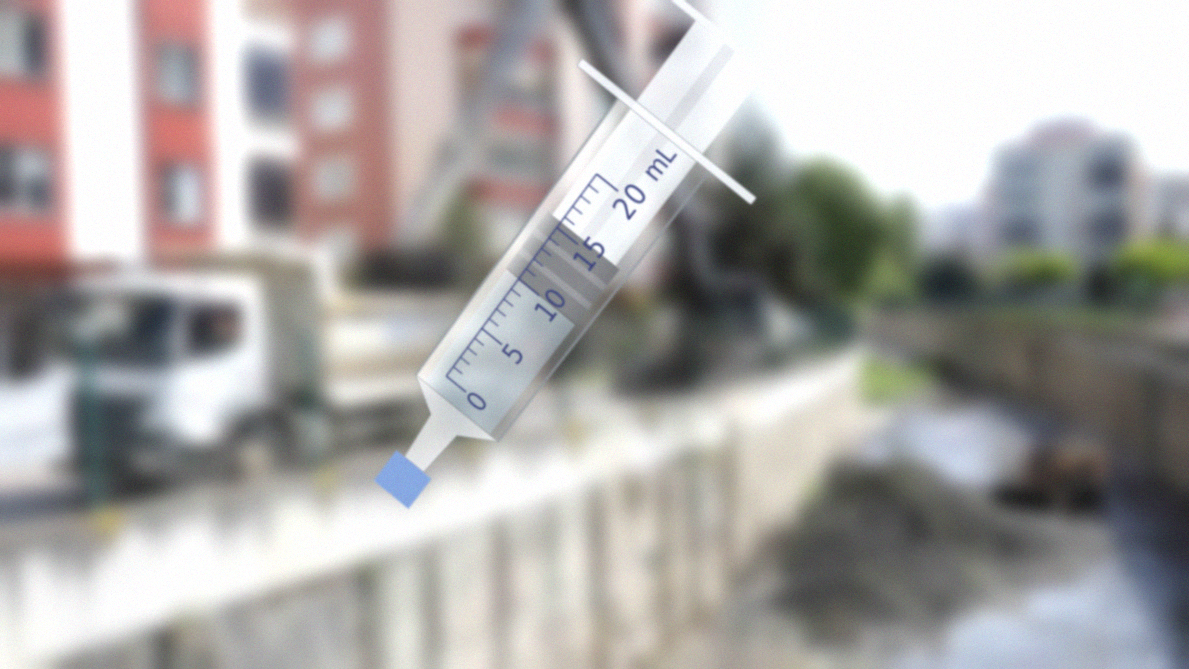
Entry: 10,mL
